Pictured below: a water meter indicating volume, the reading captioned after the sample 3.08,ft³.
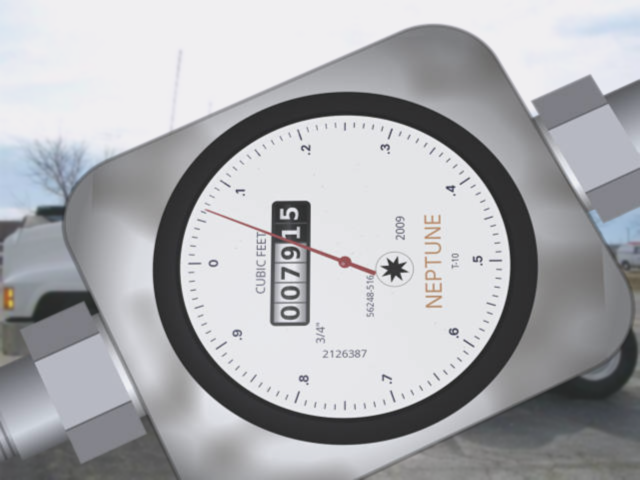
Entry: 7915.06,ft³
